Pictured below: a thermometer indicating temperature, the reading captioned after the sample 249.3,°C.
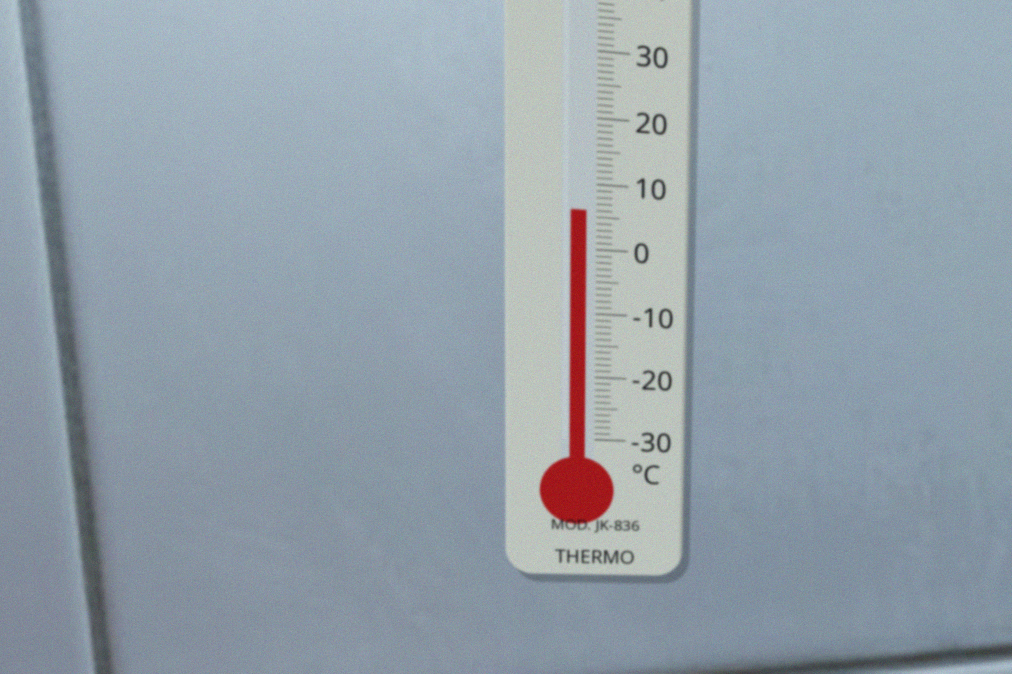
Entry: 6,°C
